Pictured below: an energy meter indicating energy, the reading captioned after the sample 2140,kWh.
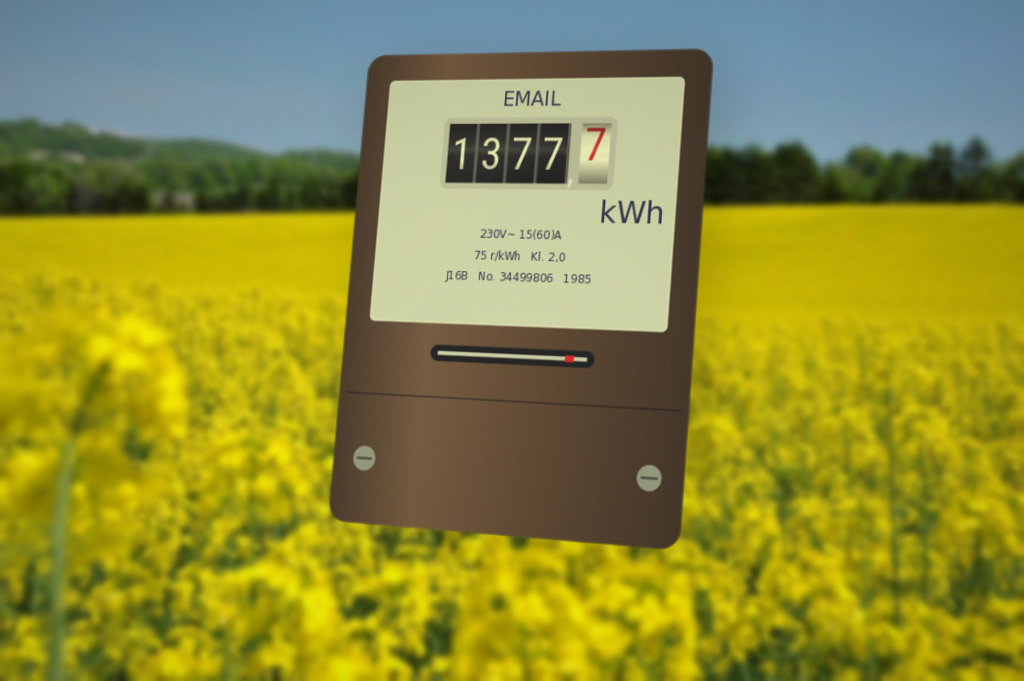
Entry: 1377.7,kWh
